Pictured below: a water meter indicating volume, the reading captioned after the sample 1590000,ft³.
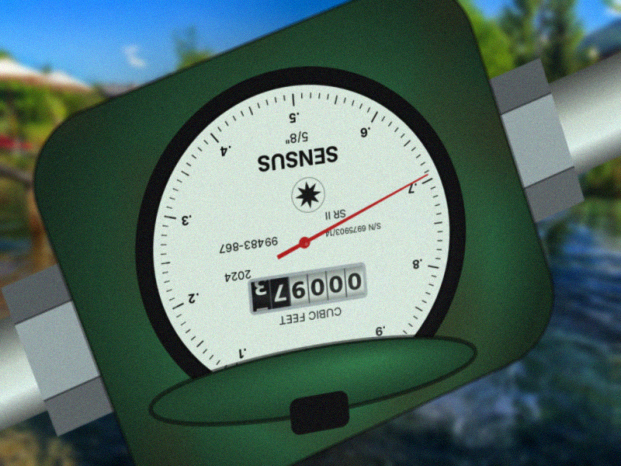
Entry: 972.69,ft³
